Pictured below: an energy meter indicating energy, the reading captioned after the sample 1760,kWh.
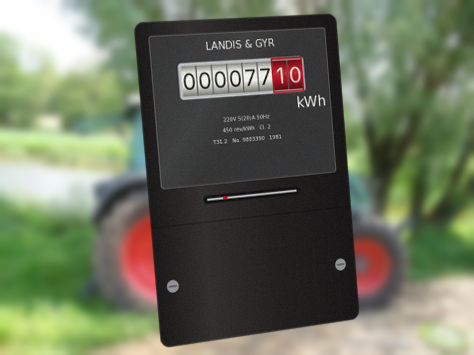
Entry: 77.10,kWh
